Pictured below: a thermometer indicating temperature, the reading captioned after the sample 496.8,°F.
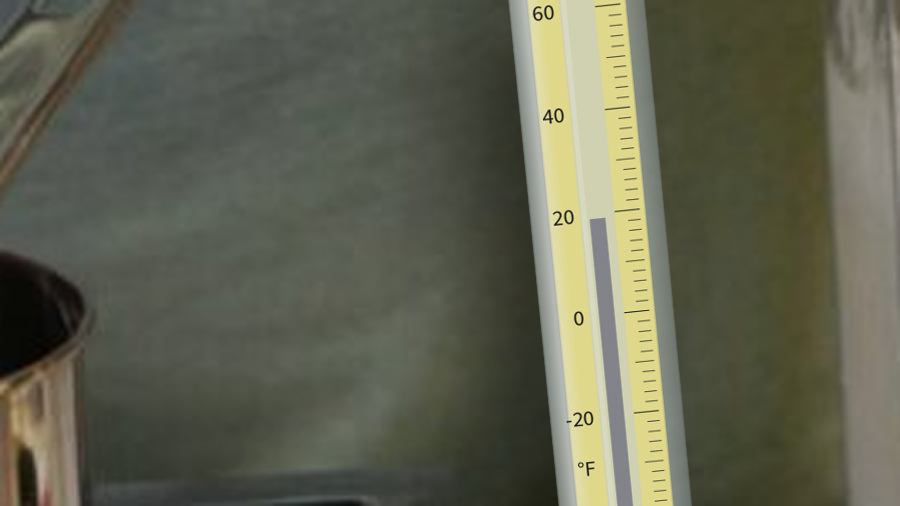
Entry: 19,°F
